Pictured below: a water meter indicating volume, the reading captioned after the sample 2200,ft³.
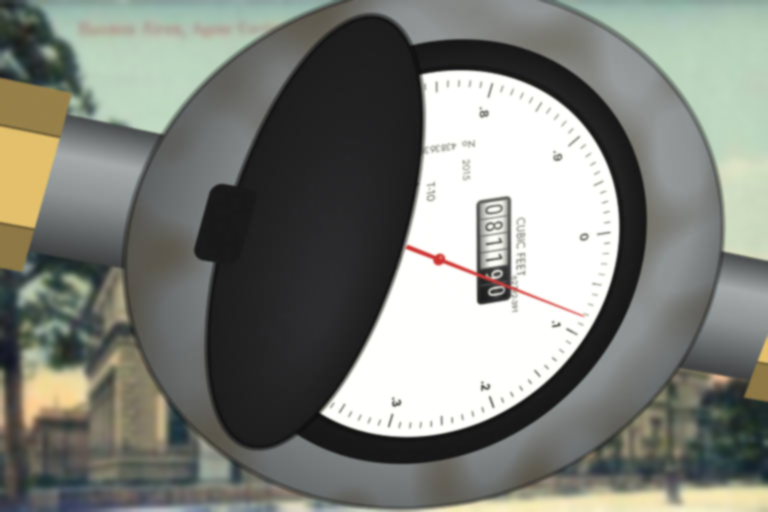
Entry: 81190.08,ft³
